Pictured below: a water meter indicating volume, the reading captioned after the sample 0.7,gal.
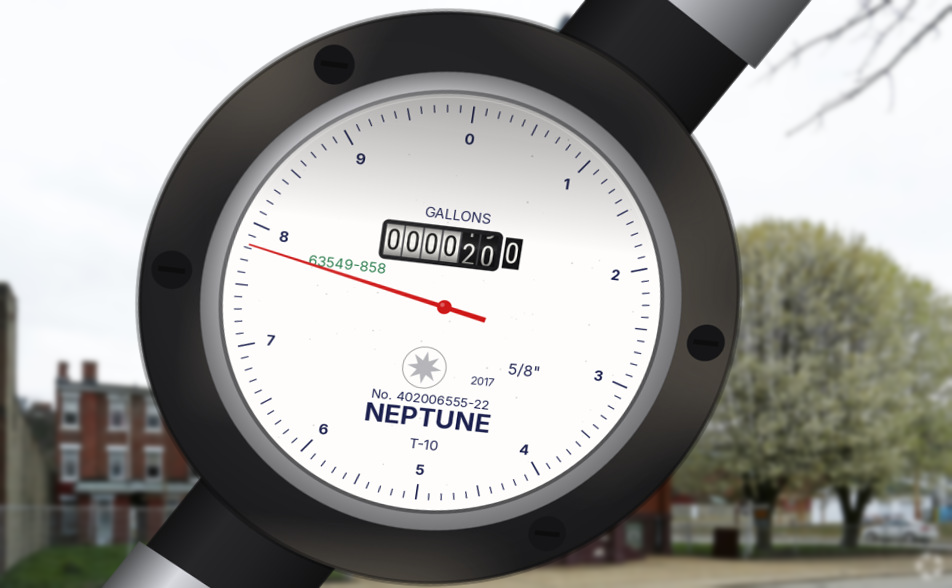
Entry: 197.8,gal
